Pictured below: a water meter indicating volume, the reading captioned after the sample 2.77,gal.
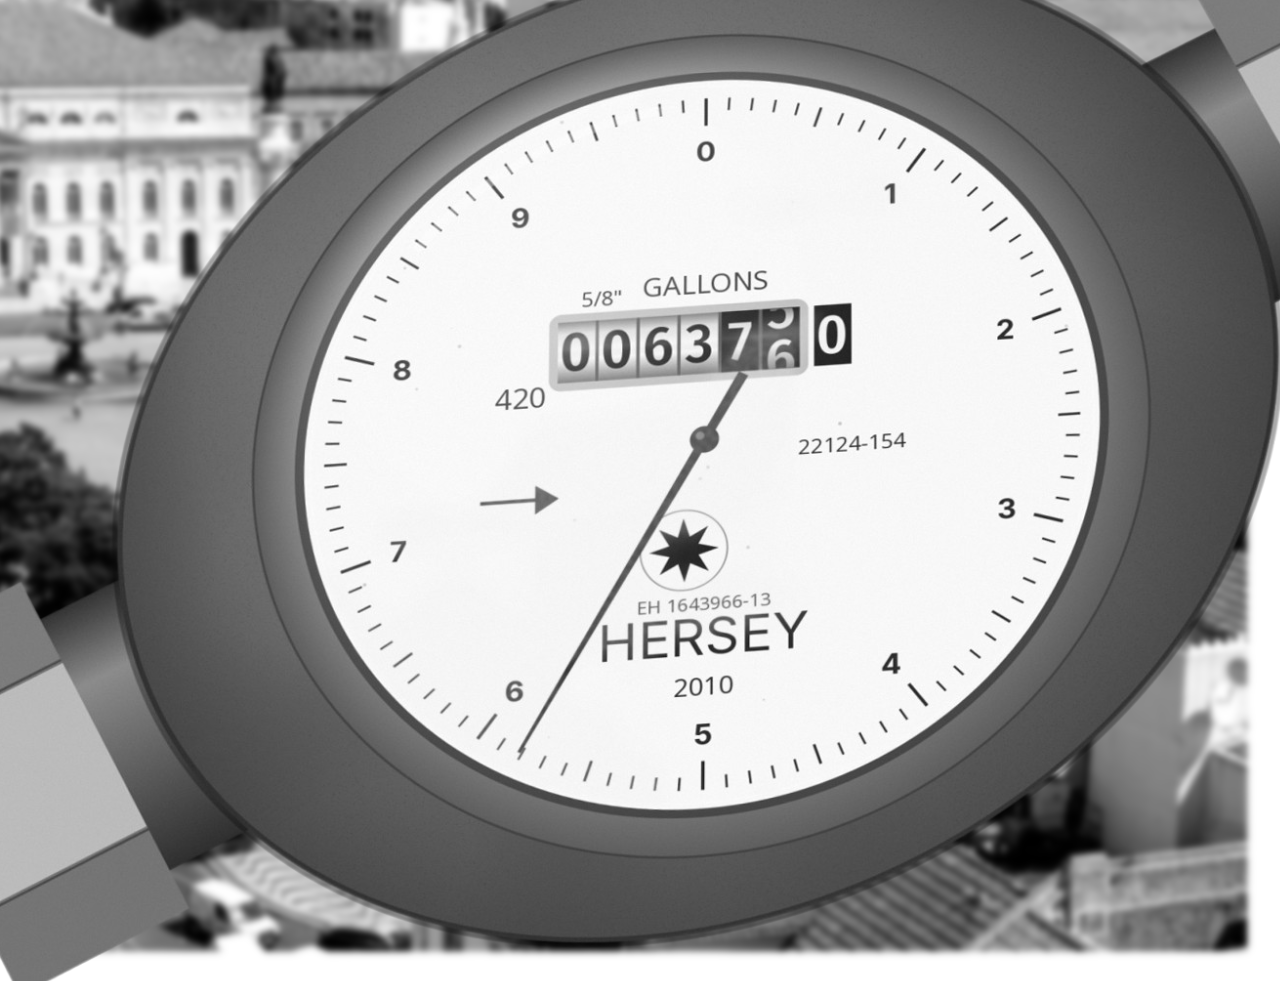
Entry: 63755.8,gal
